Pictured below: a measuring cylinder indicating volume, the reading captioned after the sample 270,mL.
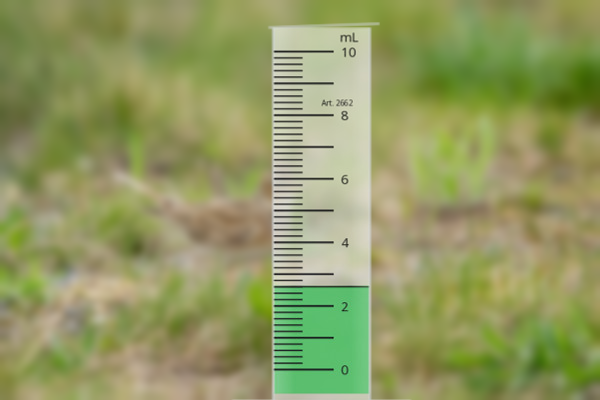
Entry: 2.6,mL
